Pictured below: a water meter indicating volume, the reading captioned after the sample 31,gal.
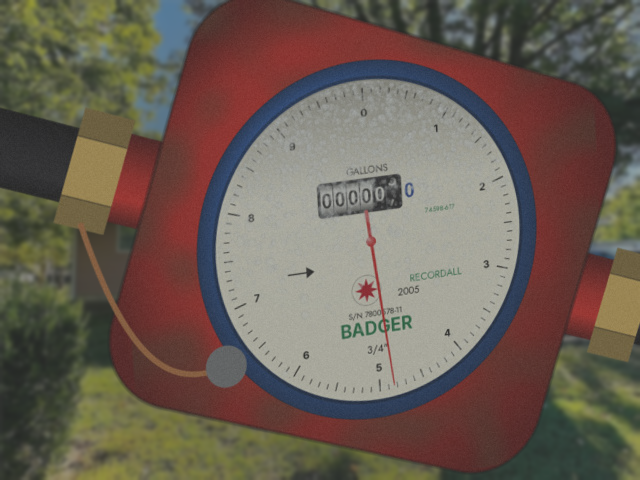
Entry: 34.8,gal
